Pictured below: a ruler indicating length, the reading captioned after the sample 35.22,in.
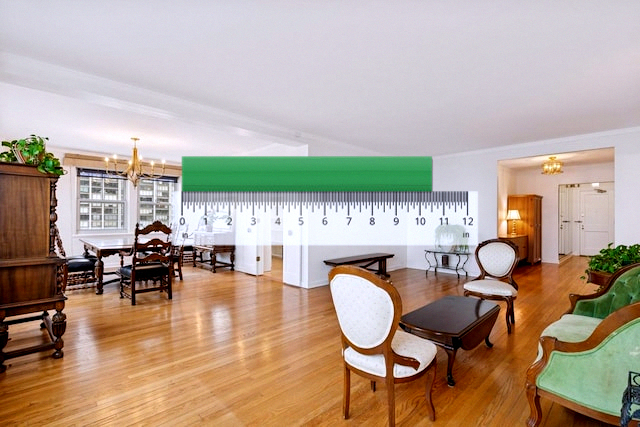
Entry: 10.5,in
